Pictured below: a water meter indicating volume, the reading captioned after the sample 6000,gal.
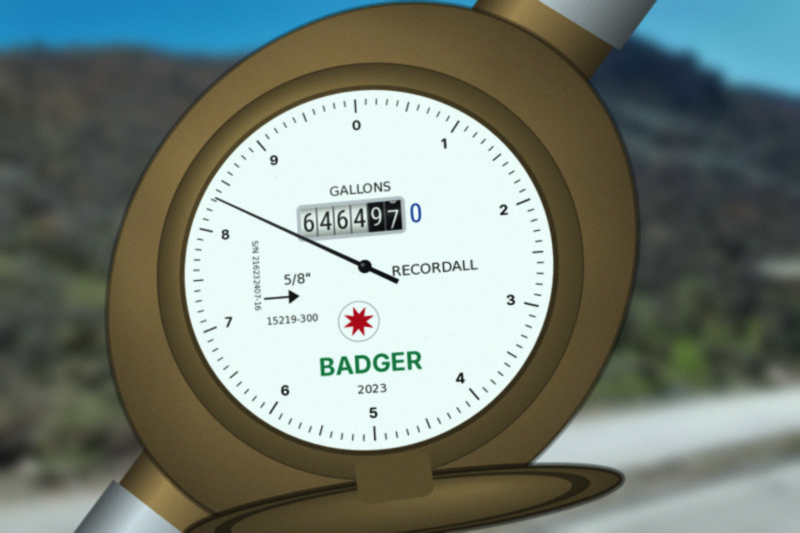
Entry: 6464968.3,gal
